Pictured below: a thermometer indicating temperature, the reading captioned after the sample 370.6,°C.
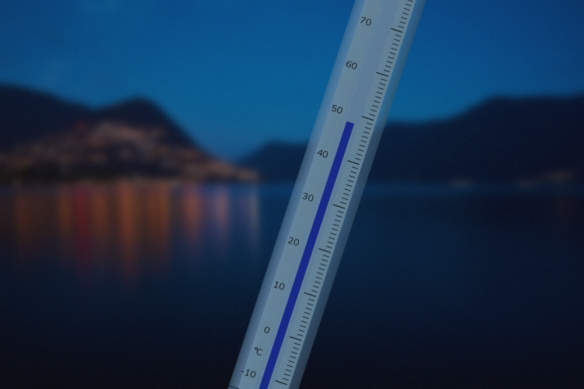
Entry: 48,°C
